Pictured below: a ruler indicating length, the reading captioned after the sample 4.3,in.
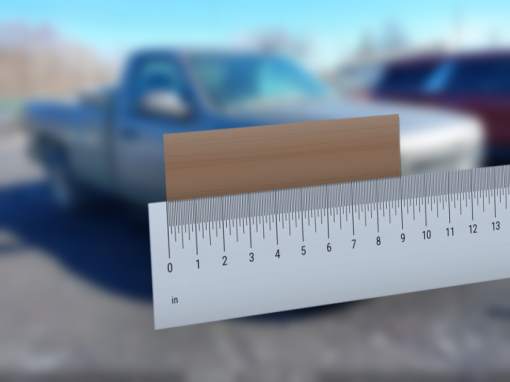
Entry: 9,in
